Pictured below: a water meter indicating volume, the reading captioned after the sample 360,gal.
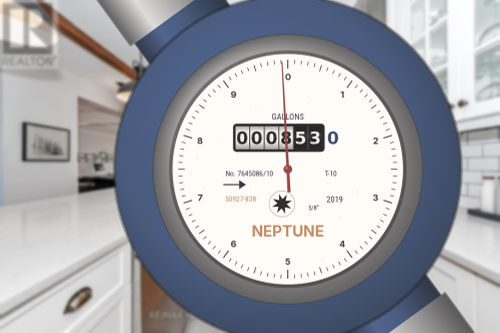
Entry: 8529.9,gal
